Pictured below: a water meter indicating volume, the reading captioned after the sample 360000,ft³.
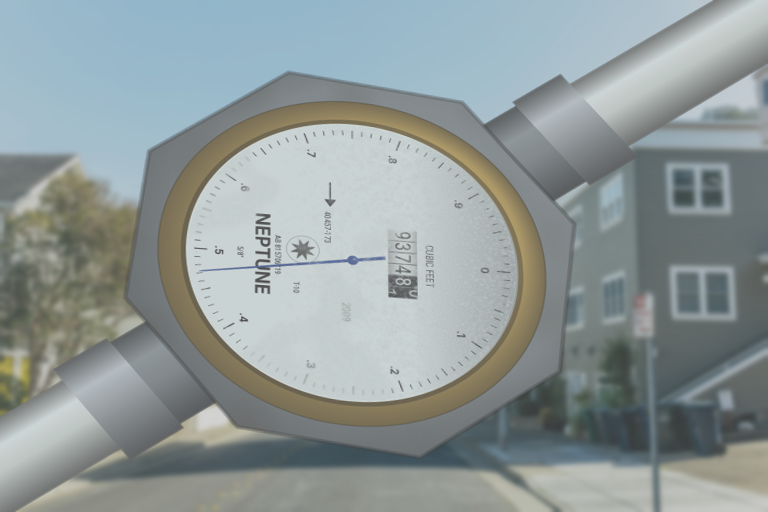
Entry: 937480.47,ft³
